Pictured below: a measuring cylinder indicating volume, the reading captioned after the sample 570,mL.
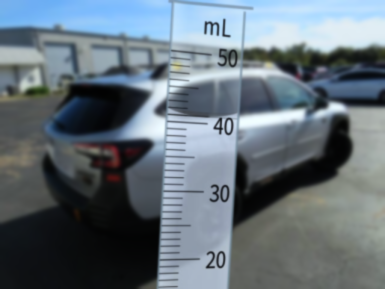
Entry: 41,mL
